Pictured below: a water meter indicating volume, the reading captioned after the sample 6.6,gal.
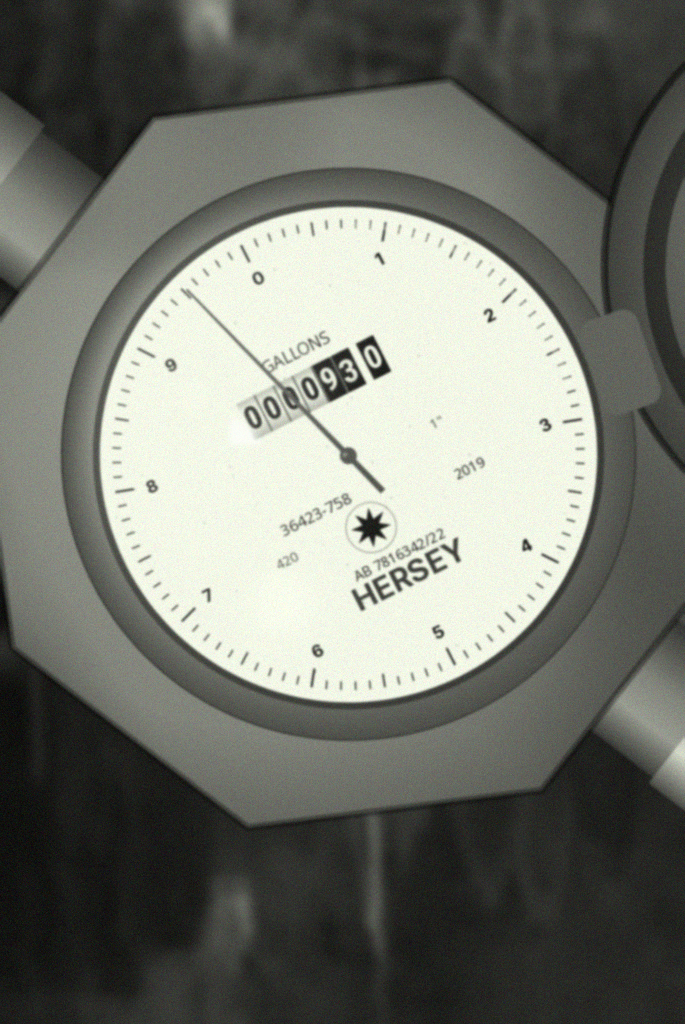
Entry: 929.5,gal
